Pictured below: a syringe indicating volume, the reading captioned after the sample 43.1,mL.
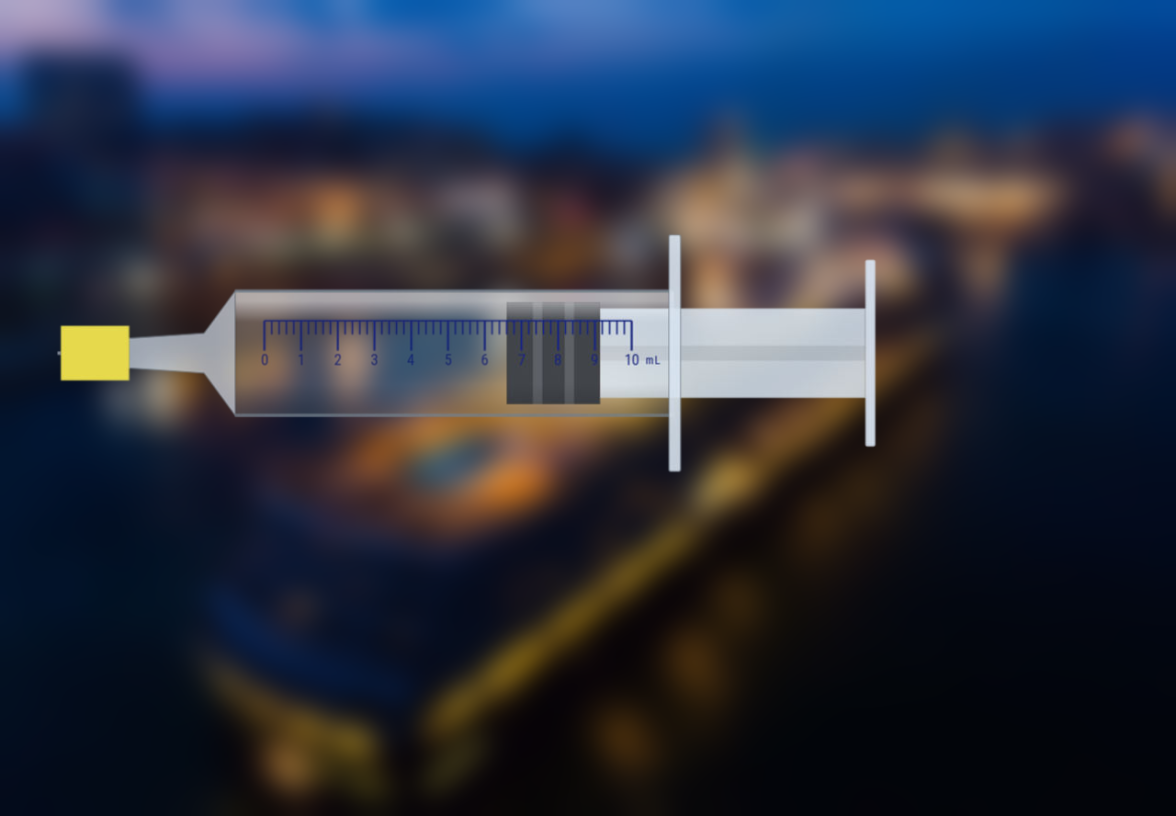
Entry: 6.6,mL
